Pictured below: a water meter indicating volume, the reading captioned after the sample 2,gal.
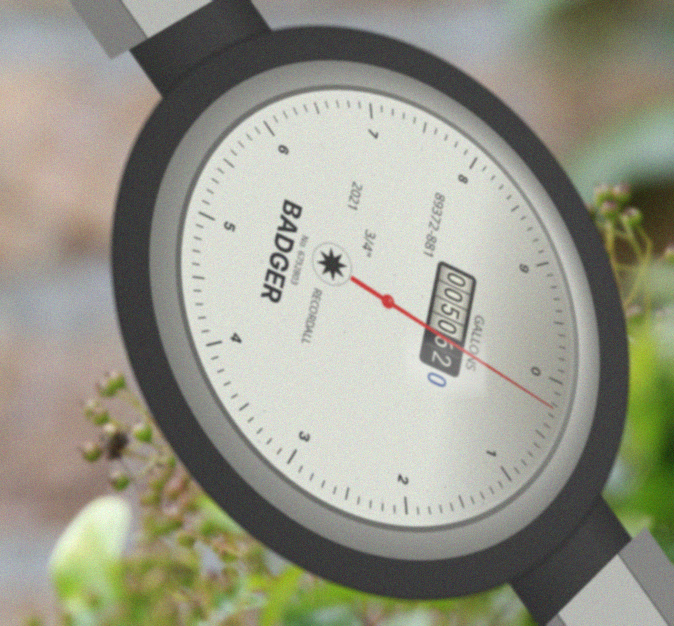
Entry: 50620.2,gal
